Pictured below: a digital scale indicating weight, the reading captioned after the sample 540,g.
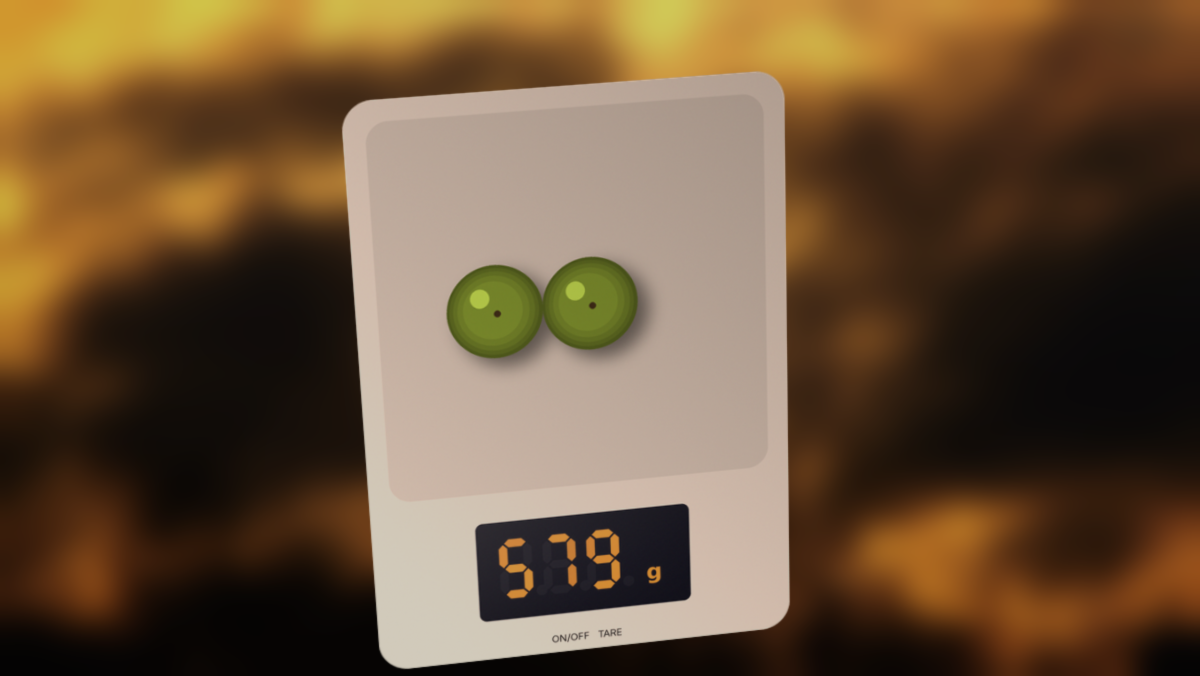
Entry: 579,g
